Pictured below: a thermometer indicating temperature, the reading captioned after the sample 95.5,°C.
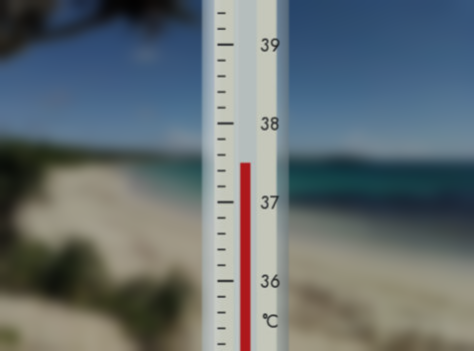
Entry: 37.5,°C
